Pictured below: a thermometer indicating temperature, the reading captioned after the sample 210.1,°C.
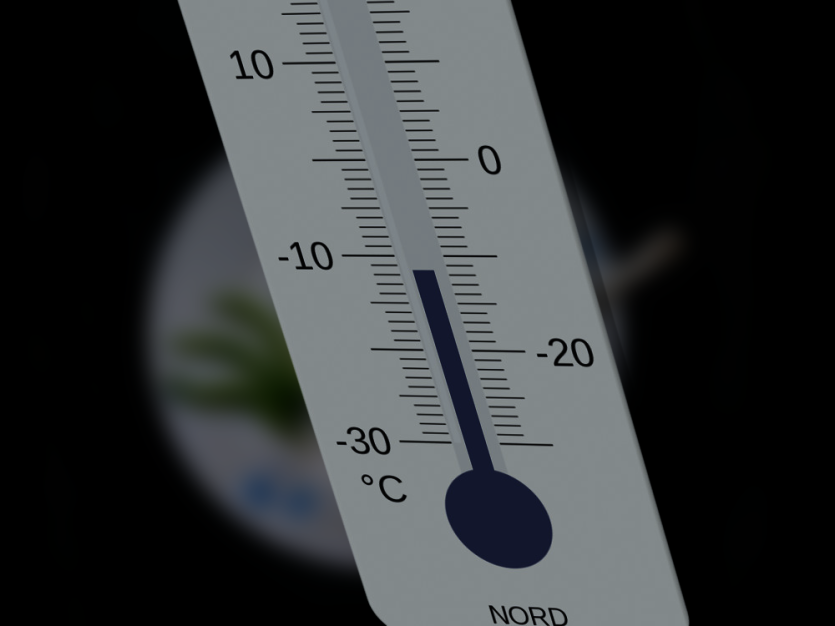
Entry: -11.5,°C
